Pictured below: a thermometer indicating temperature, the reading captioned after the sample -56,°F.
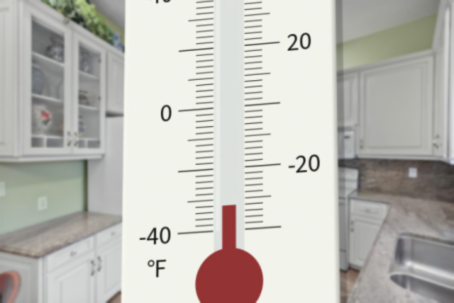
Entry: -32,°F
